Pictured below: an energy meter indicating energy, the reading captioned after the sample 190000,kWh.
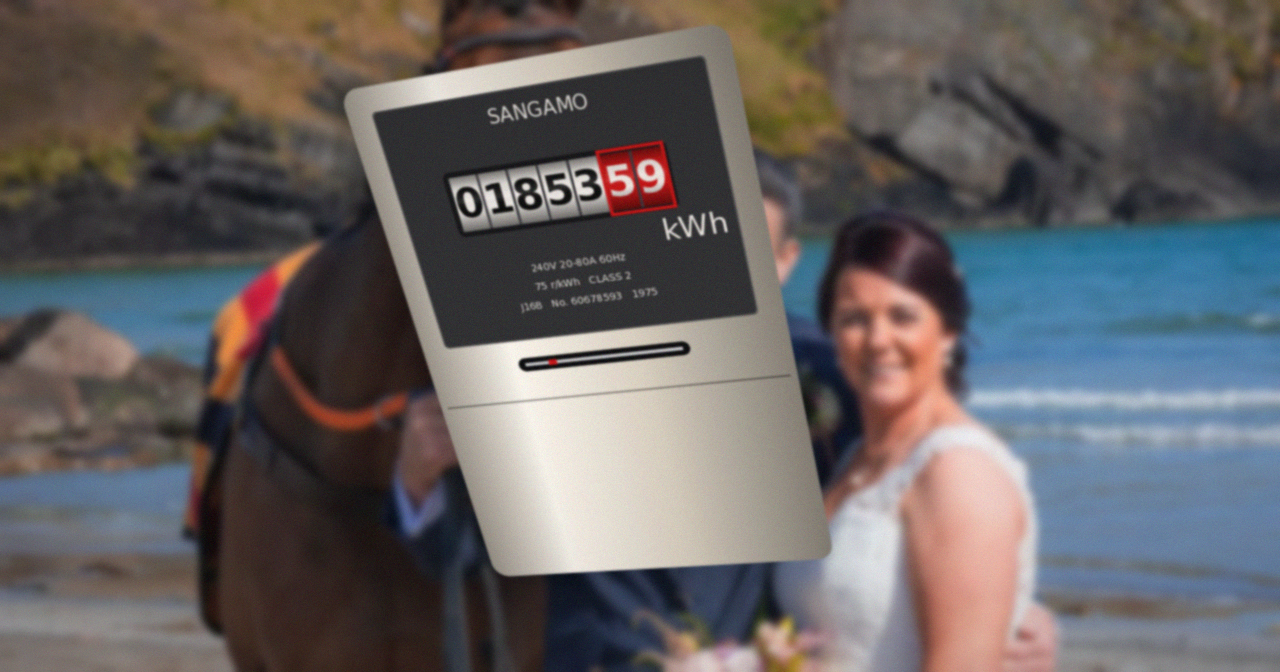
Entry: 1853.59,kWh
